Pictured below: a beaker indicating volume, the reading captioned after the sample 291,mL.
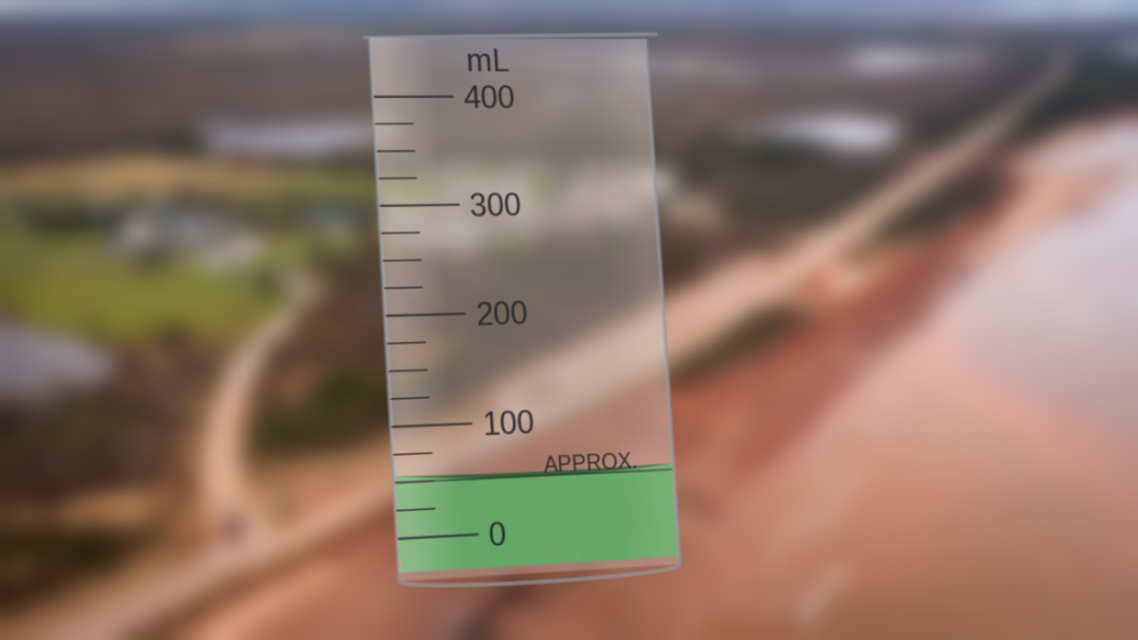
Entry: 50,mL
